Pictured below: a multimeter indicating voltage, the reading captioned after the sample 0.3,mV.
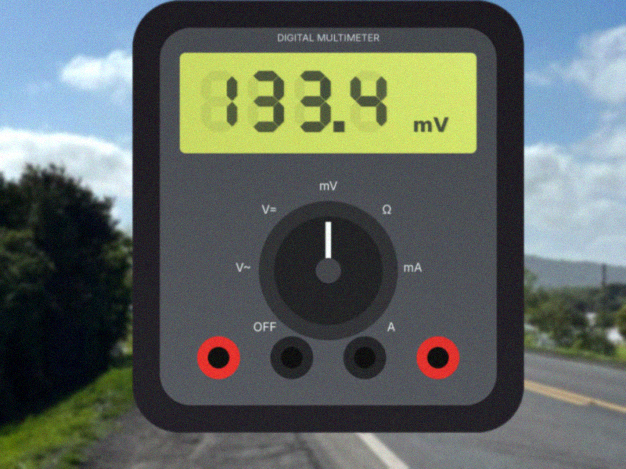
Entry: 133.4,mV
